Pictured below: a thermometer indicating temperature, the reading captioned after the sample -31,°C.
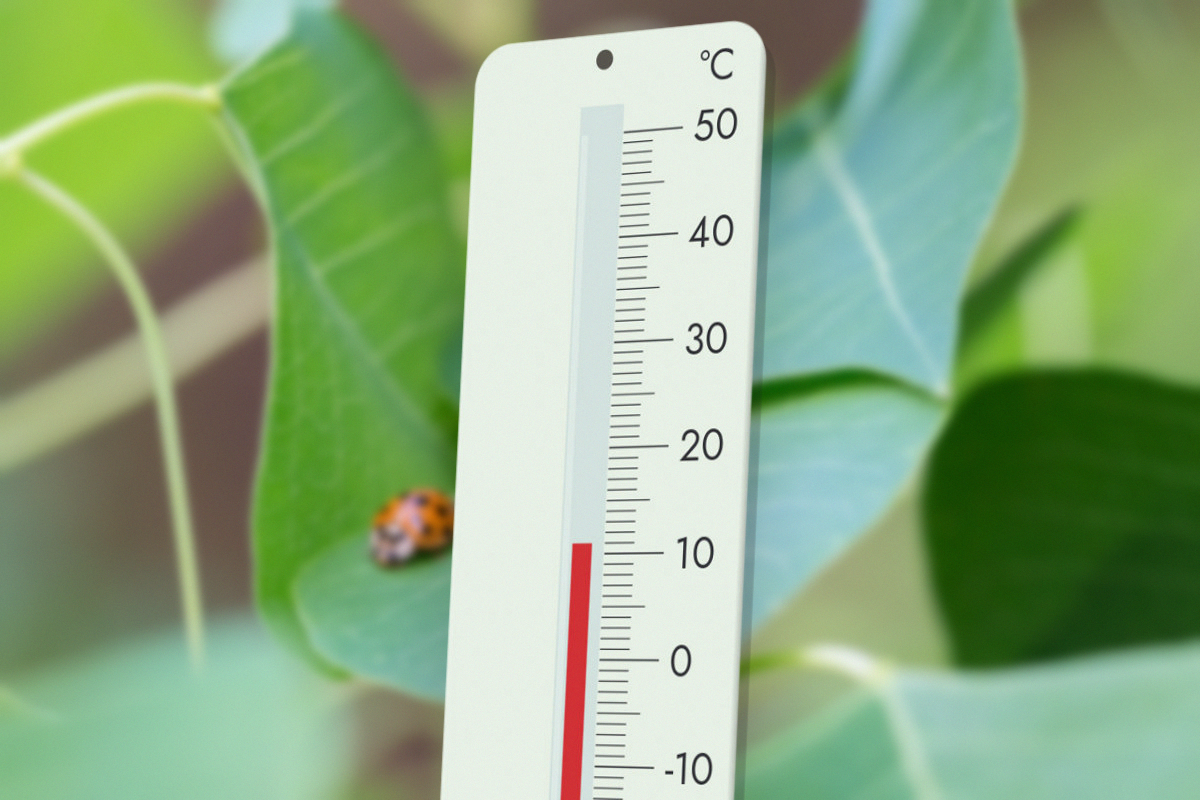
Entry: 11,°C
